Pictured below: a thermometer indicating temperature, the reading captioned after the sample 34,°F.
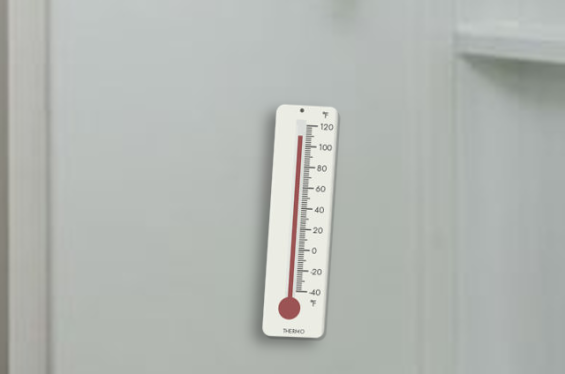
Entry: 110,°F
